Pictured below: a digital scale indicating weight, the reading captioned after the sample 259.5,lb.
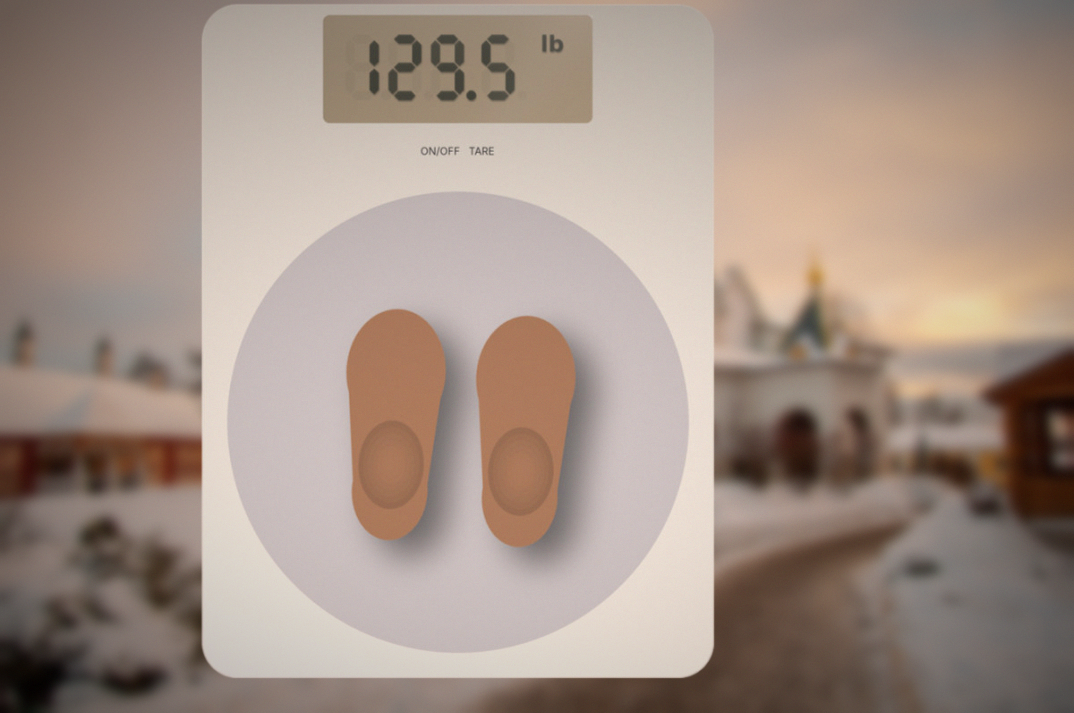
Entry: 129.5,lb
